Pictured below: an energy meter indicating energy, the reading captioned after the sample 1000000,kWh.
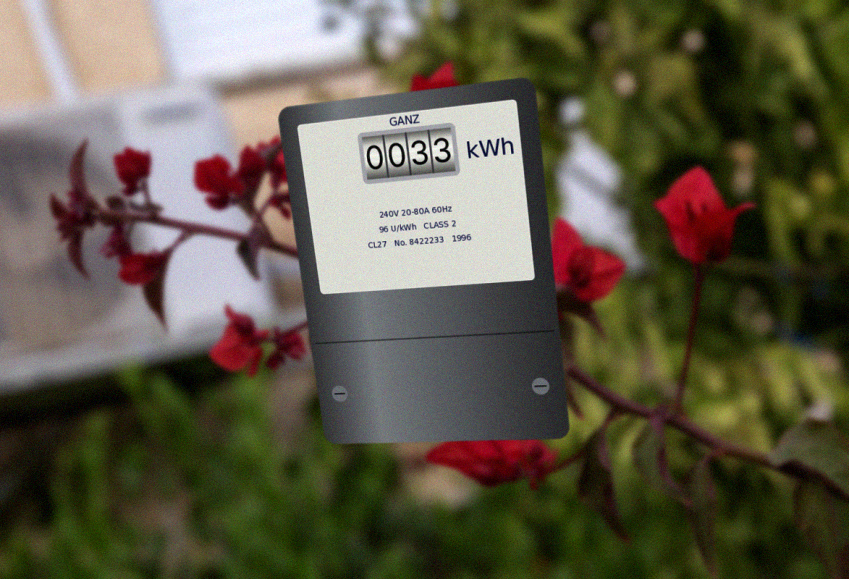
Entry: 33,kWh
